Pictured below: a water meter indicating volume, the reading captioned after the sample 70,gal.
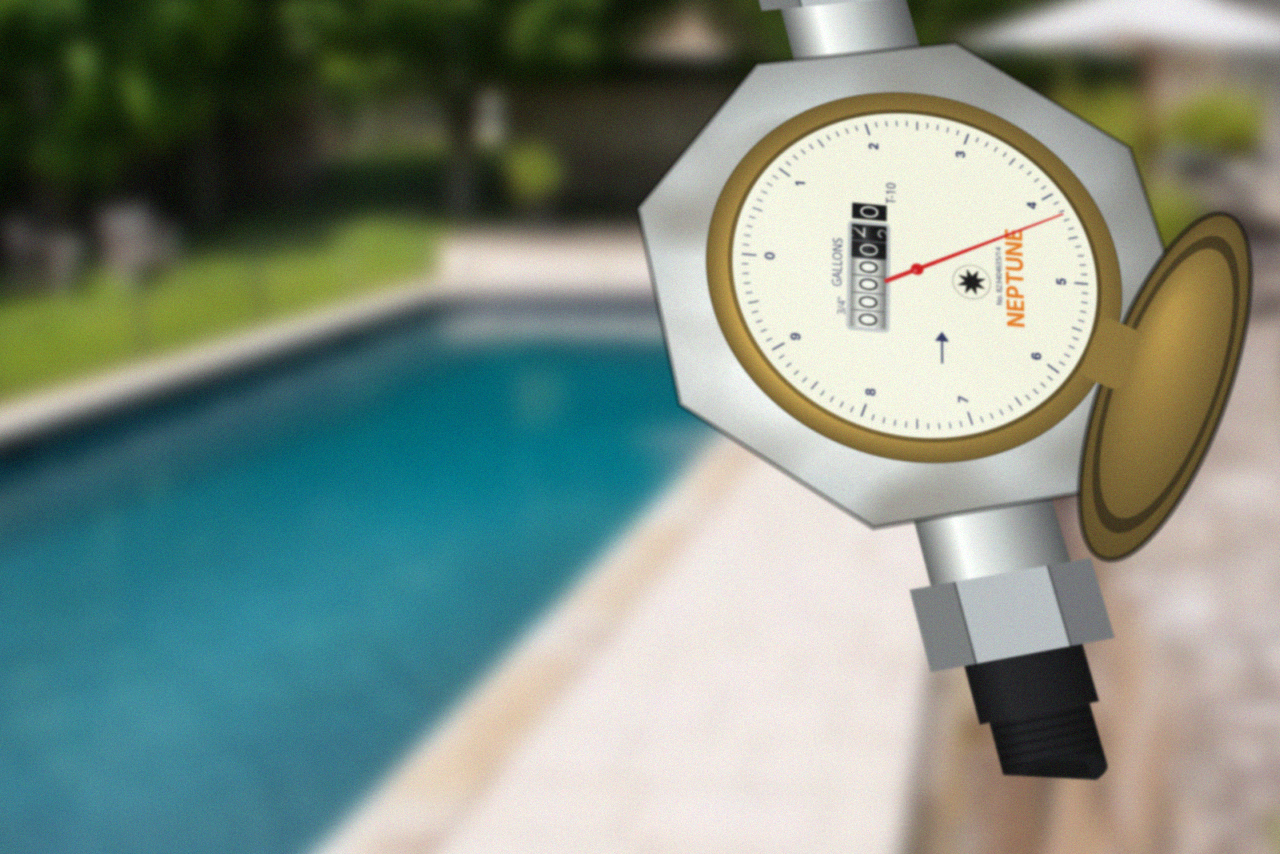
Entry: 24.2,gal
